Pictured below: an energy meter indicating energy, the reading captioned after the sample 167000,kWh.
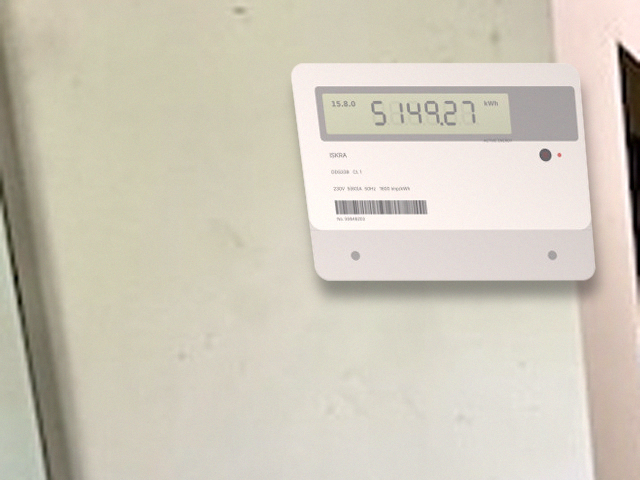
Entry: 5149.27,kWh
